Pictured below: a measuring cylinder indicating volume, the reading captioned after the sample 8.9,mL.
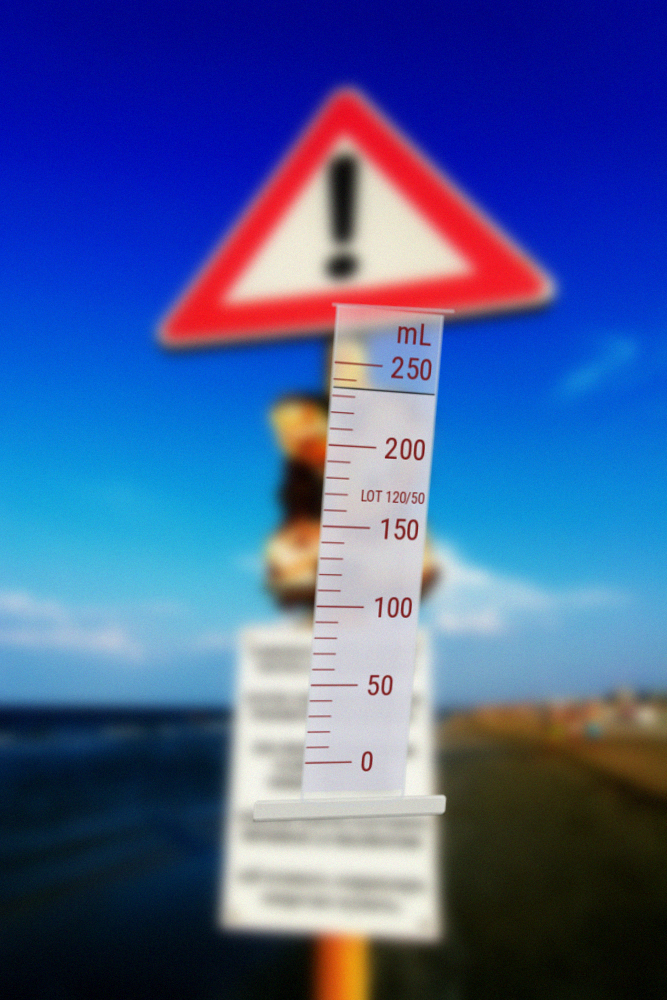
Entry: 235,mL
